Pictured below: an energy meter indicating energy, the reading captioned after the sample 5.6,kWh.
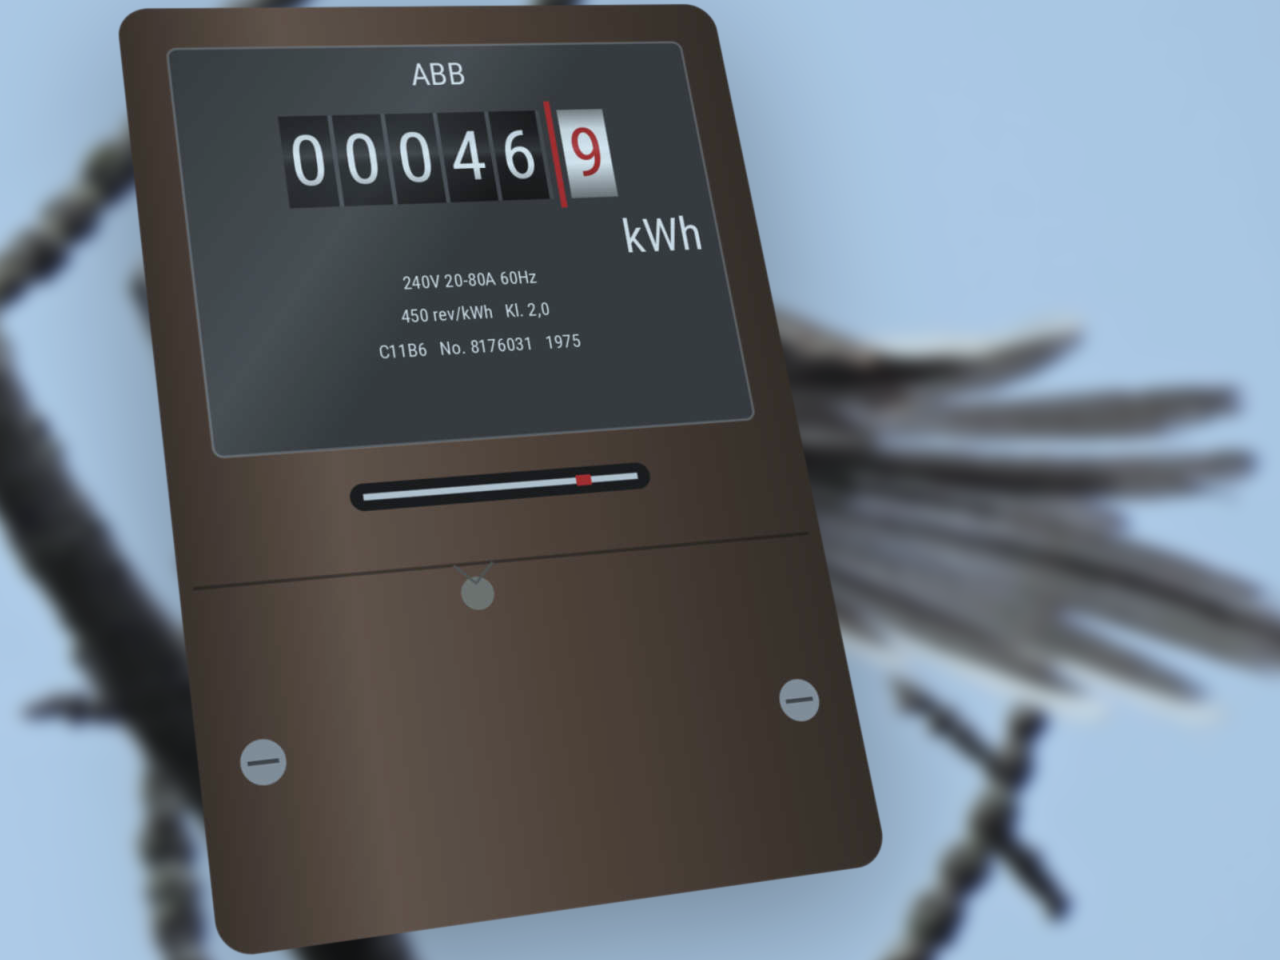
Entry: 46.9,kWh
